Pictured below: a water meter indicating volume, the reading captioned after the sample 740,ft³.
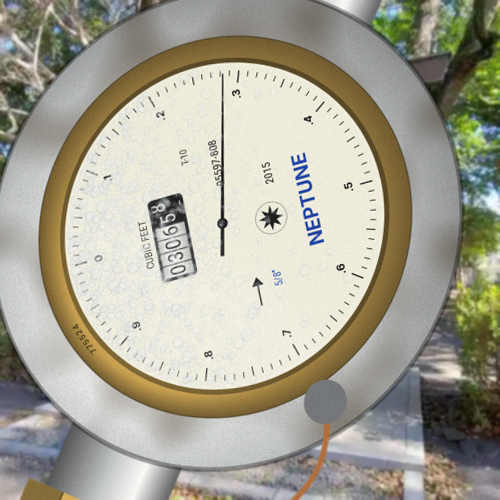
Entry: 30658.28,ft³
